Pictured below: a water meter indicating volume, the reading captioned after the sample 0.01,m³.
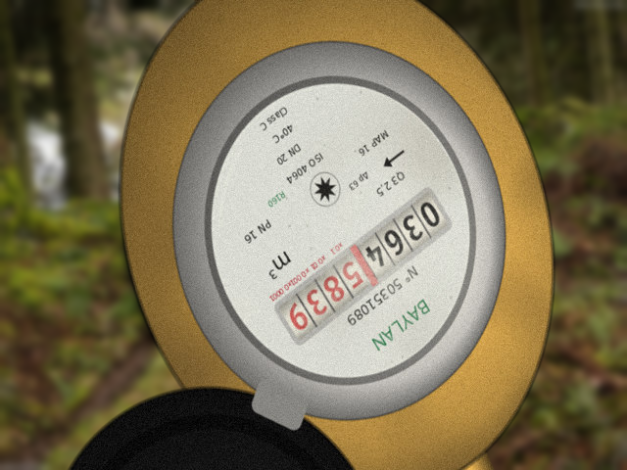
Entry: 364.5839,m³
